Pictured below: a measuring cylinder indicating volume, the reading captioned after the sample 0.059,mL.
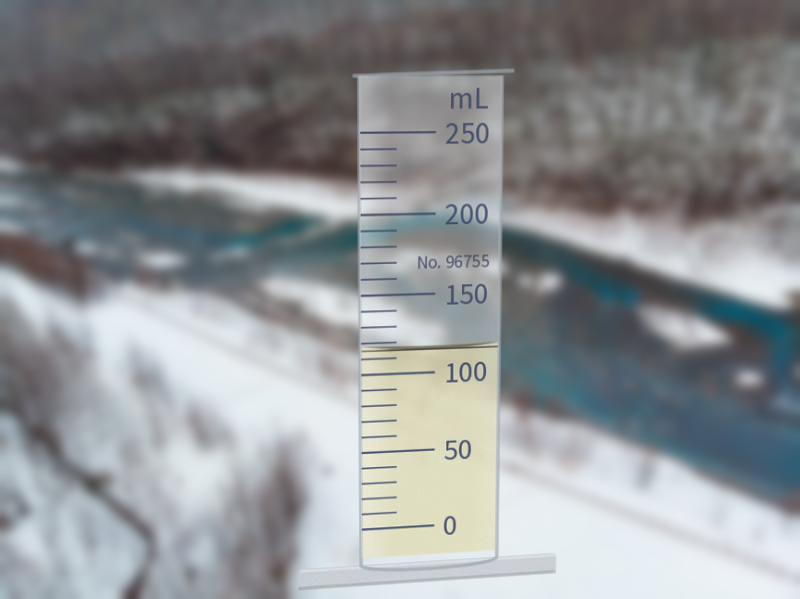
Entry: 115,mL
